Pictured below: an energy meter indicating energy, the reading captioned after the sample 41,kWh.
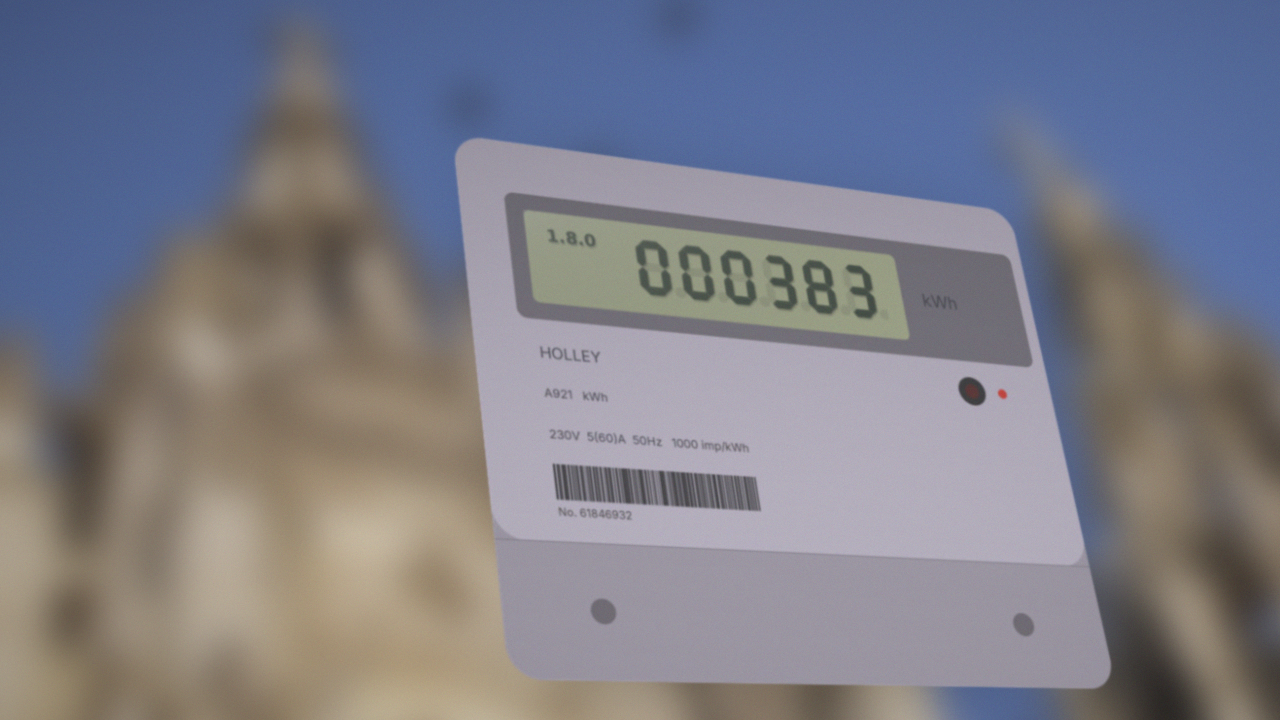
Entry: 383,kWh
